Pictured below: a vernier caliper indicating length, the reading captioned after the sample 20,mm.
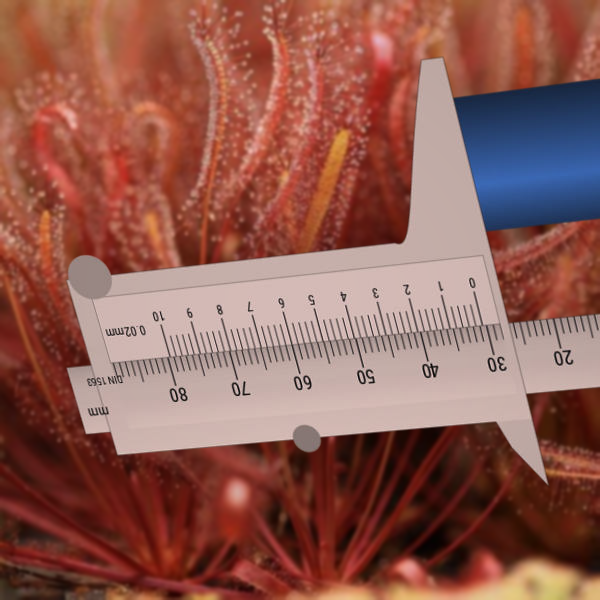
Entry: 30.6,mm
